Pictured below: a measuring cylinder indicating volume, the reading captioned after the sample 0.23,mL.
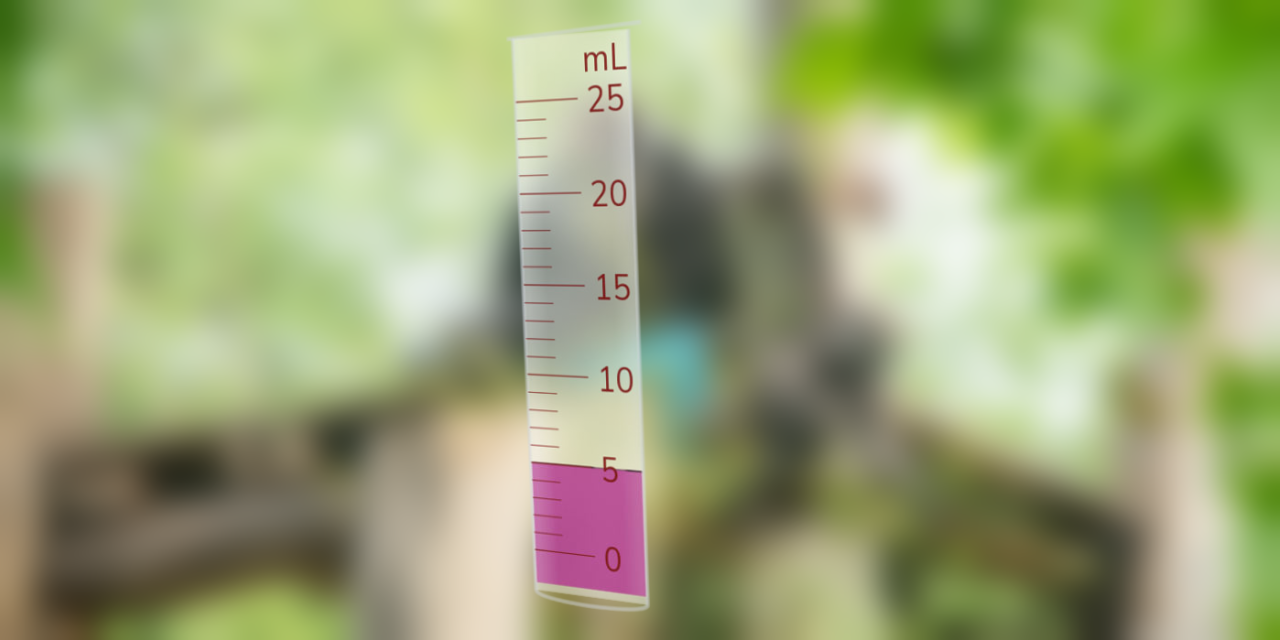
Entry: 5,mL
